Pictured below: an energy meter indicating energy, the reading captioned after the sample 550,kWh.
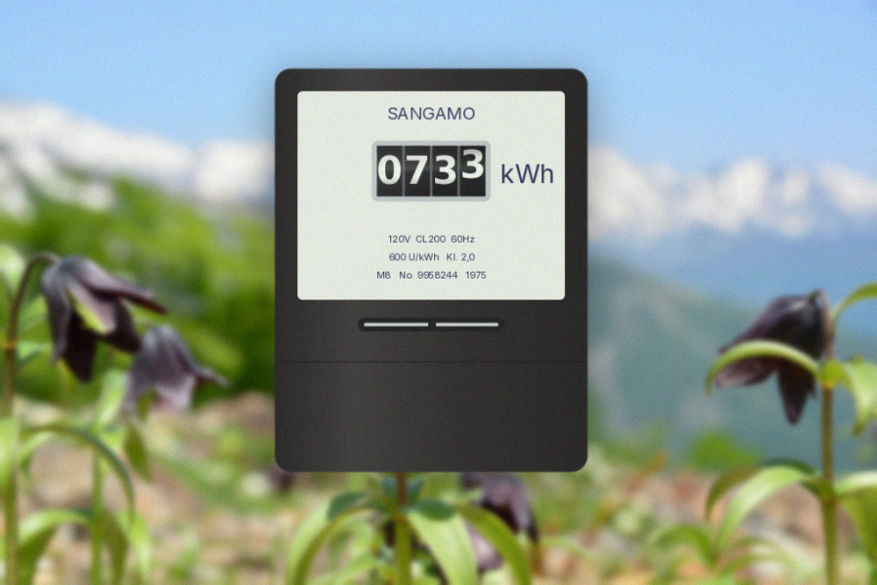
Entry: 733,kWh
